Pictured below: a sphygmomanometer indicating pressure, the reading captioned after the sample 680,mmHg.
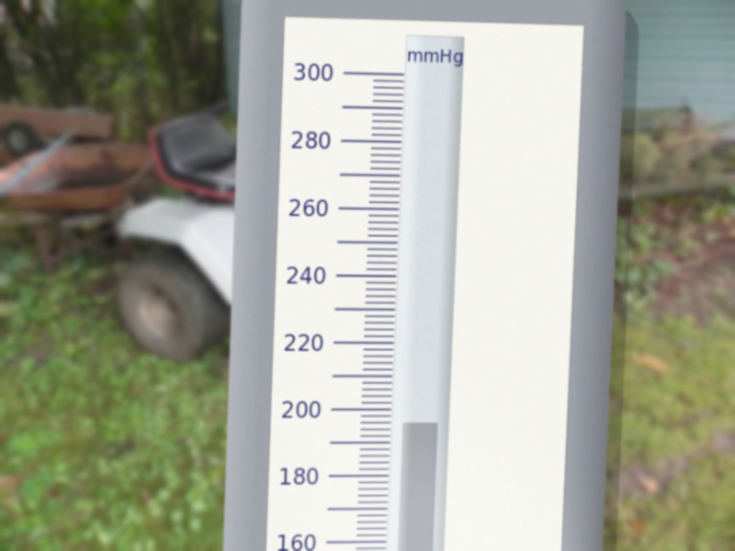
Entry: 196,mmHg
